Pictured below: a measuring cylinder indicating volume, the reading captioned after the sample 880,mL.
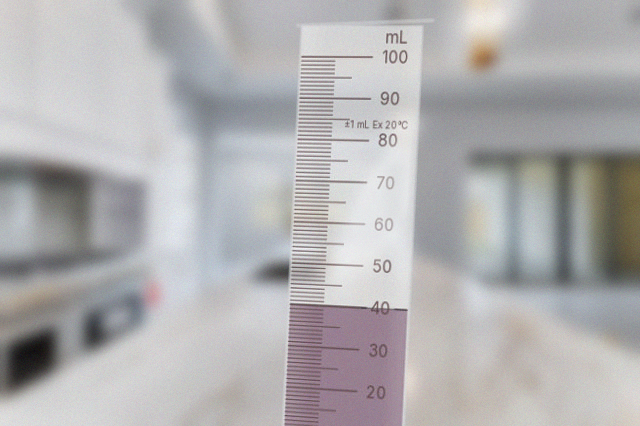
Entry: 40,mL
